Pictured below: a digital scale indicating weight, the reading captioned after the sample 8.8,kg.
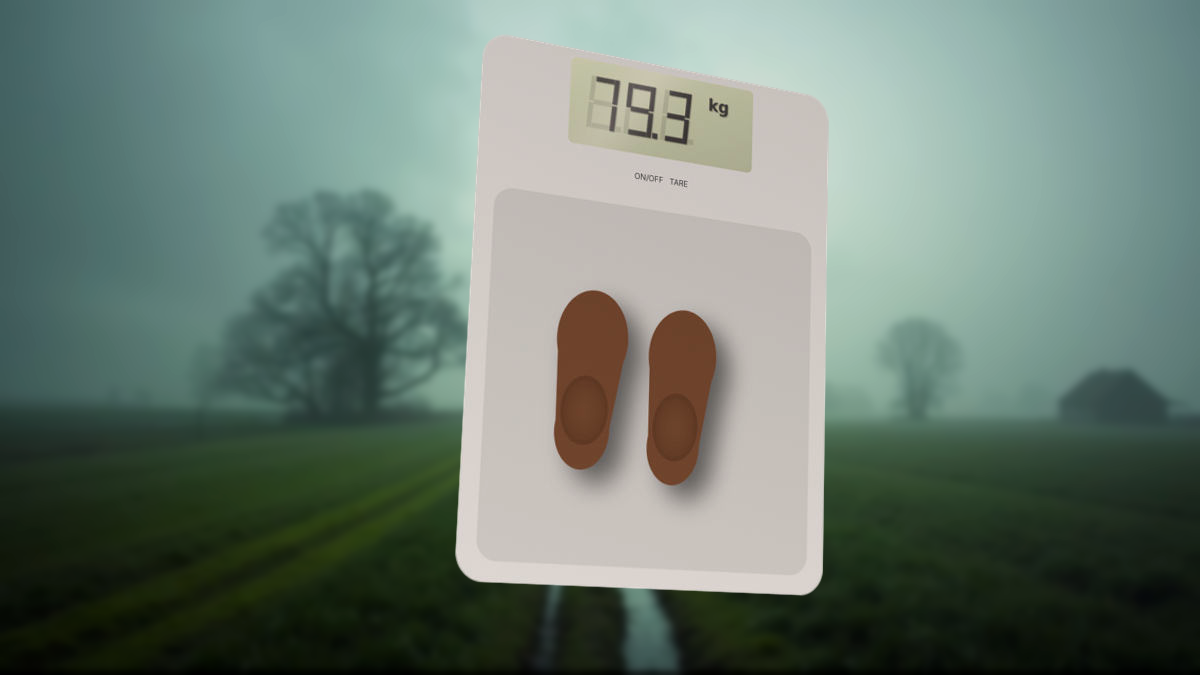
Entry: 79.3,kg
